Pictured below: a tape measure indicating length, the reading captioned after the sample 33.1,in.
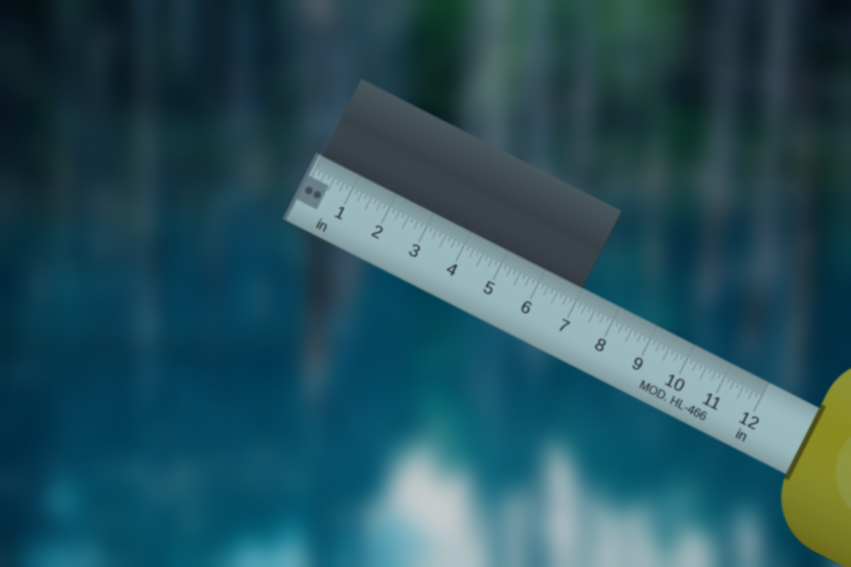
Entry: 7,in
